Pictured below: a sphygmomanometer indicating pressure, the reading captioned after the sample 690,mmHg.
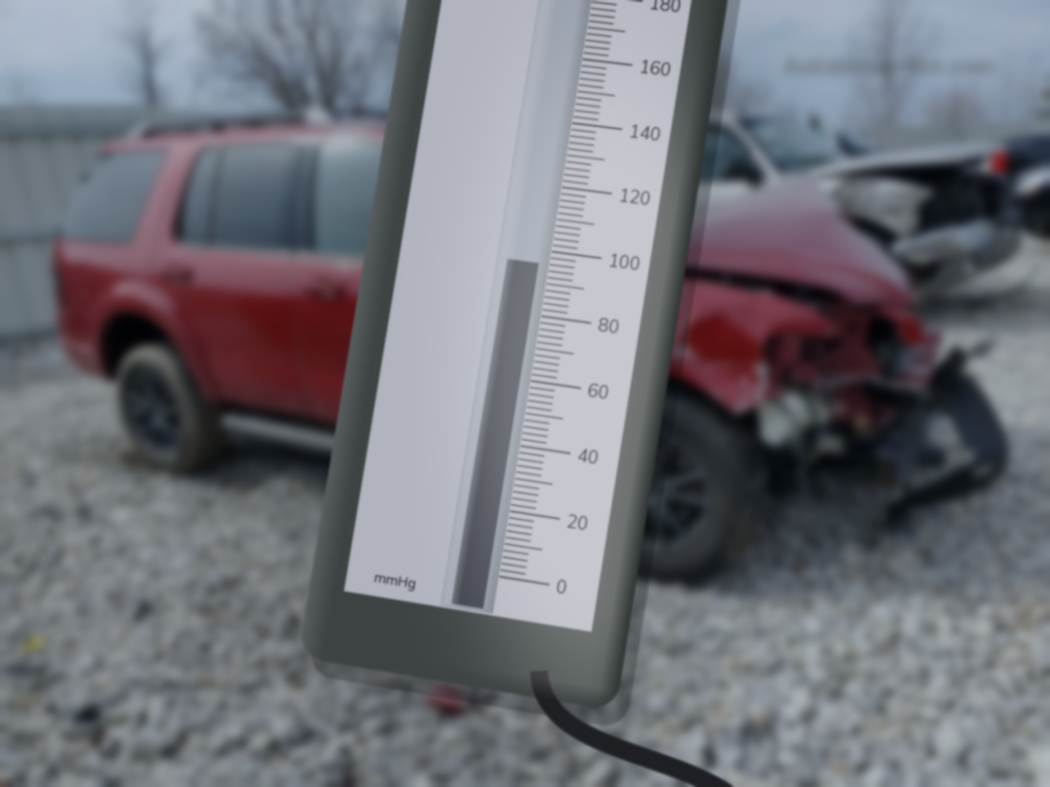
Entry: 96,mmHg
